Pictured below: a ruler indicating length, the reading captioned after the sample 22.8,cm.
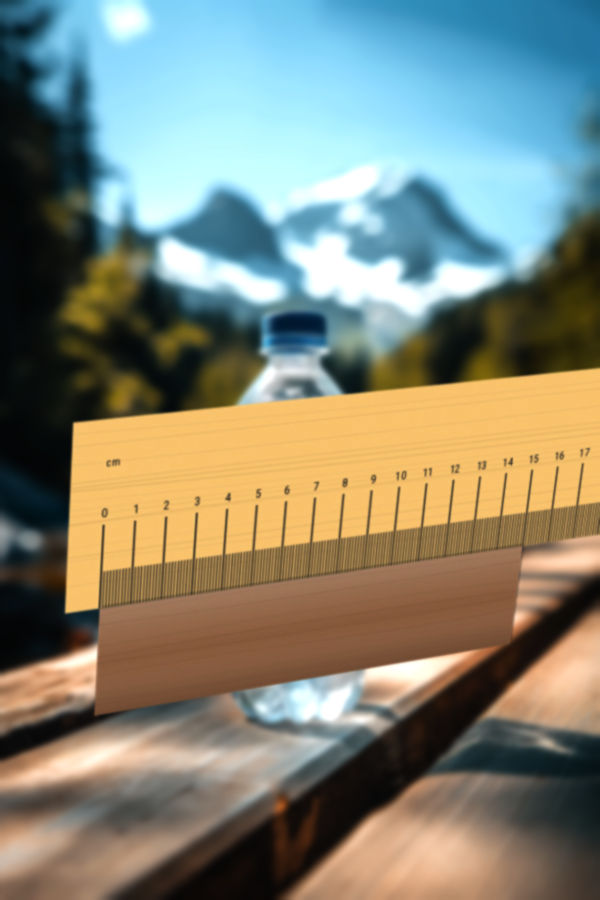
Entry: 15,cm
